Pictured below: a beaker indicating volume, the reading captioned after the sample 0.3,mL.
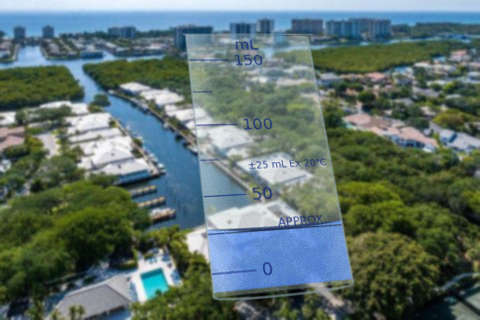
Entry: 25,mL
